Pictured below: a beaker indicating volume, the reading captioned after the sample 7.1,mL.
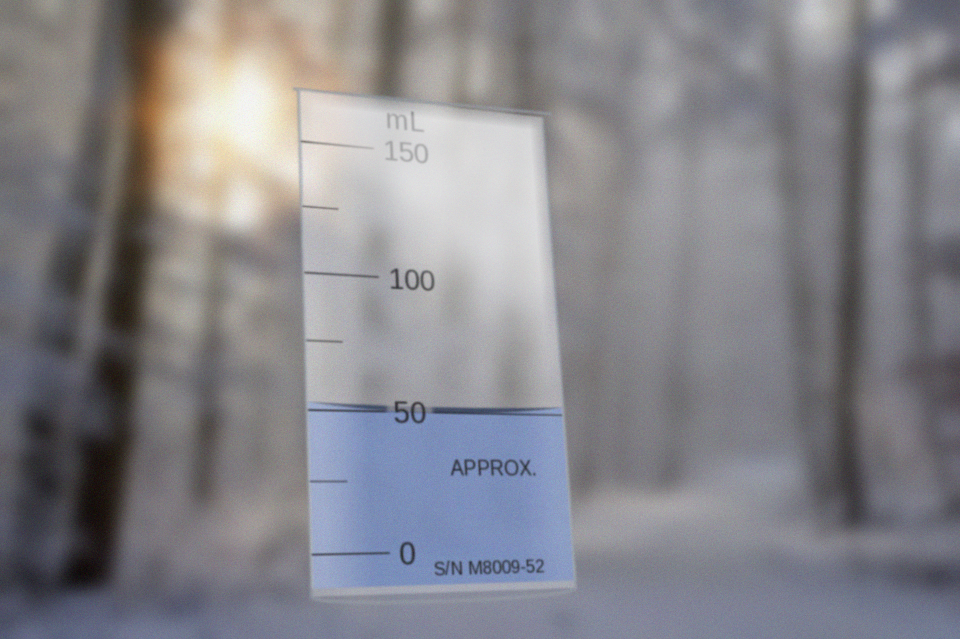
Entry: 50,mL
